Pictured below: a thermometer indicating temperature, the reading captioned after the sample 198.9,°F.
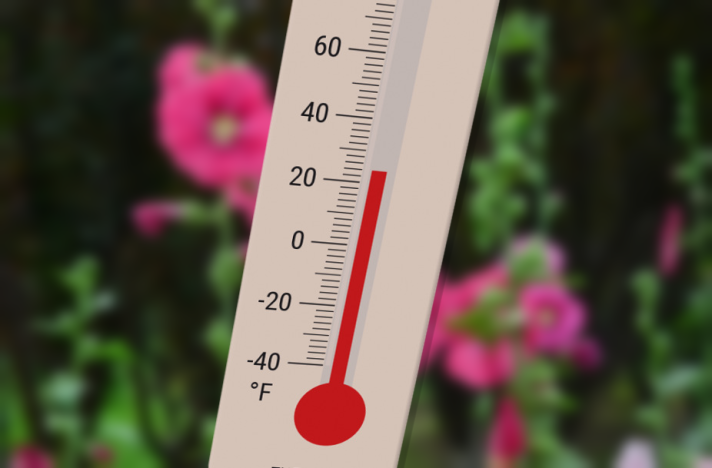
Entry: 24,°F
